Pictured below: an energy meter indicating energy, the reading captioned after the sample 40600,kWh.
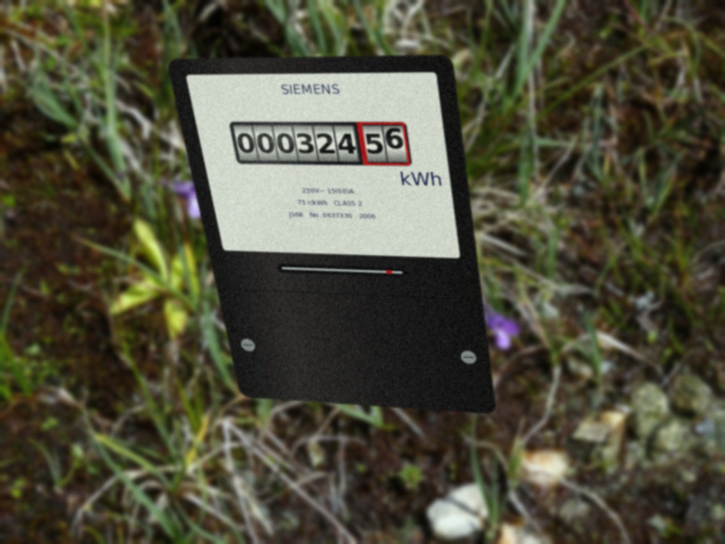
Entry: 324.56,kWh
